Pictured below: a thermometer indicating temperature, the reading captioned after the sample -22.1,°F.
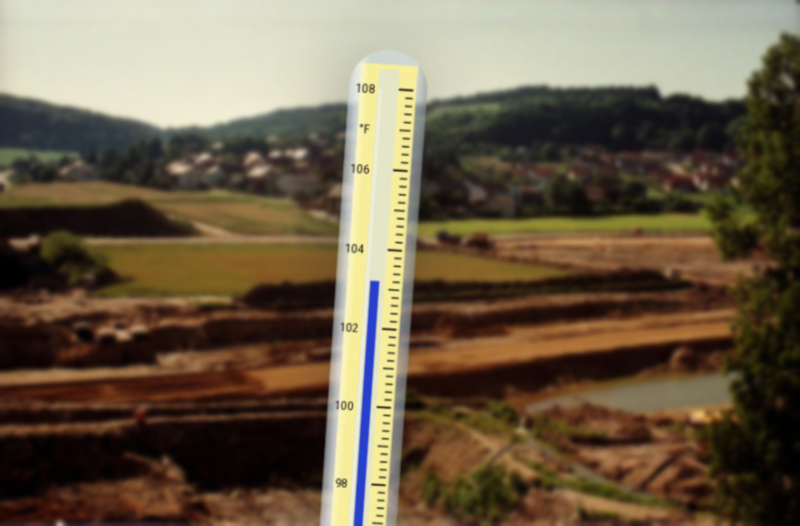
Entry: 103.2,°F
